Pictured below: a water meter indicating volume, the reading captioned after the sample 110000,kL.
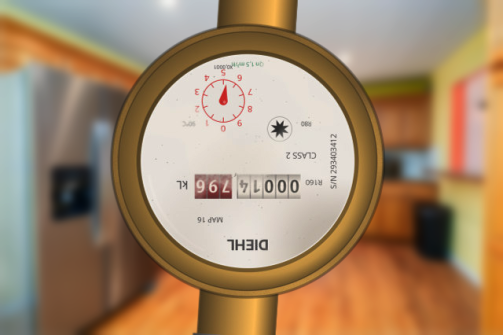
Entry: 14.7965,kL
